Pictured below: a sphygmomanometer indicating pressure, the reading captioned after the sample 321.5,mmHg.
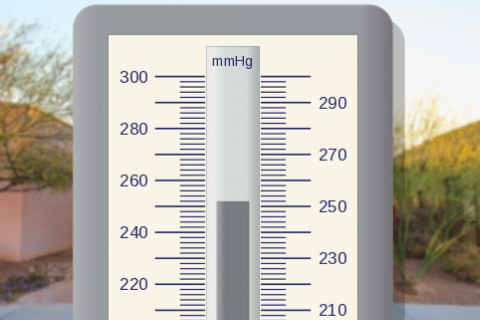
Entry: 252,mmHg
